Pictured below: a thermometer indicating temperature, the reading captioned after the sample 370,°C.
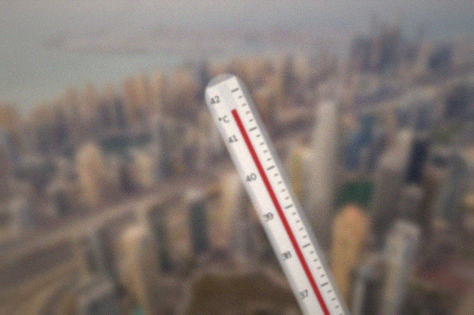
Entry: 41.6,°C
